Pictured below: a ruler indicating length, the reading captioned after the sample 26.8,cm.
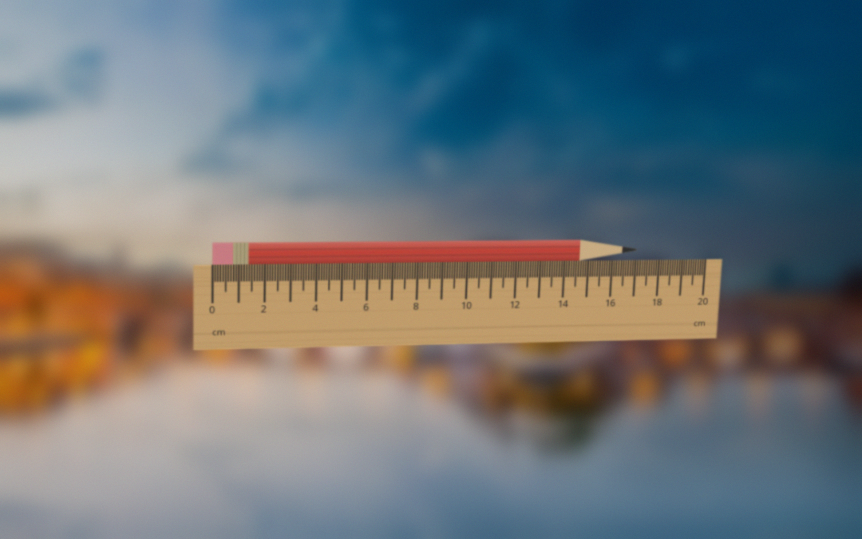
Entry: 17,cm
